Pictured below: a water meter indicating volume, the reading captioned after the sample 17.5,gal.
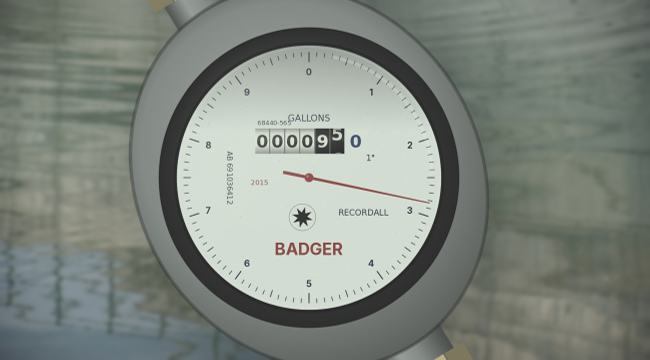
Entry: 952.8,gal
